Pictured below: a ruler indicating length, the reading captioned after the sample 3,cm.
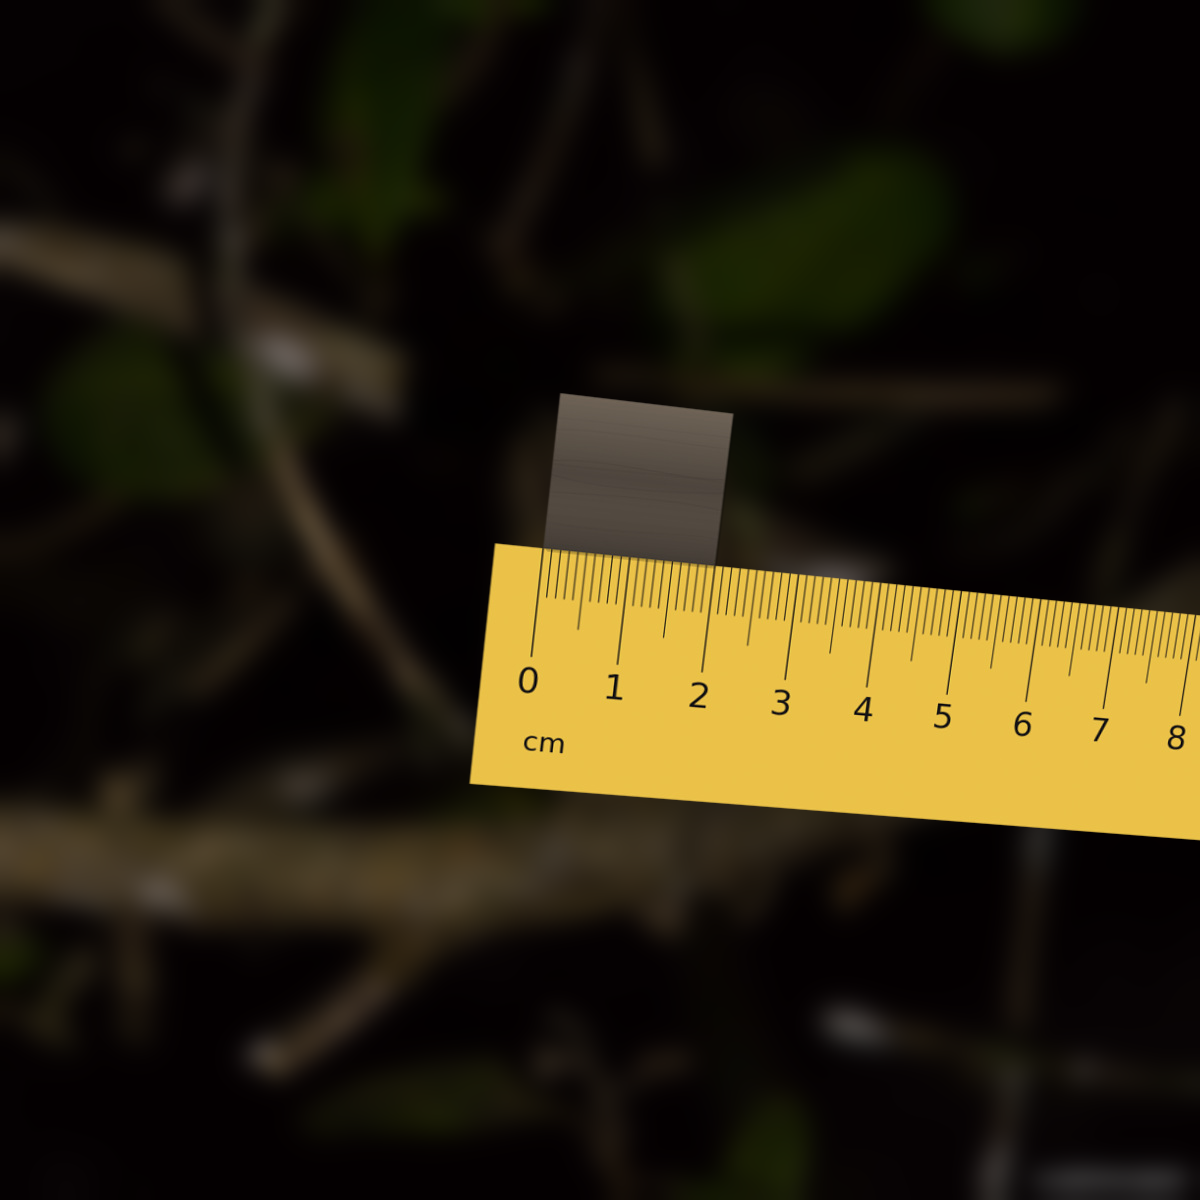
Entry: 2,cm
